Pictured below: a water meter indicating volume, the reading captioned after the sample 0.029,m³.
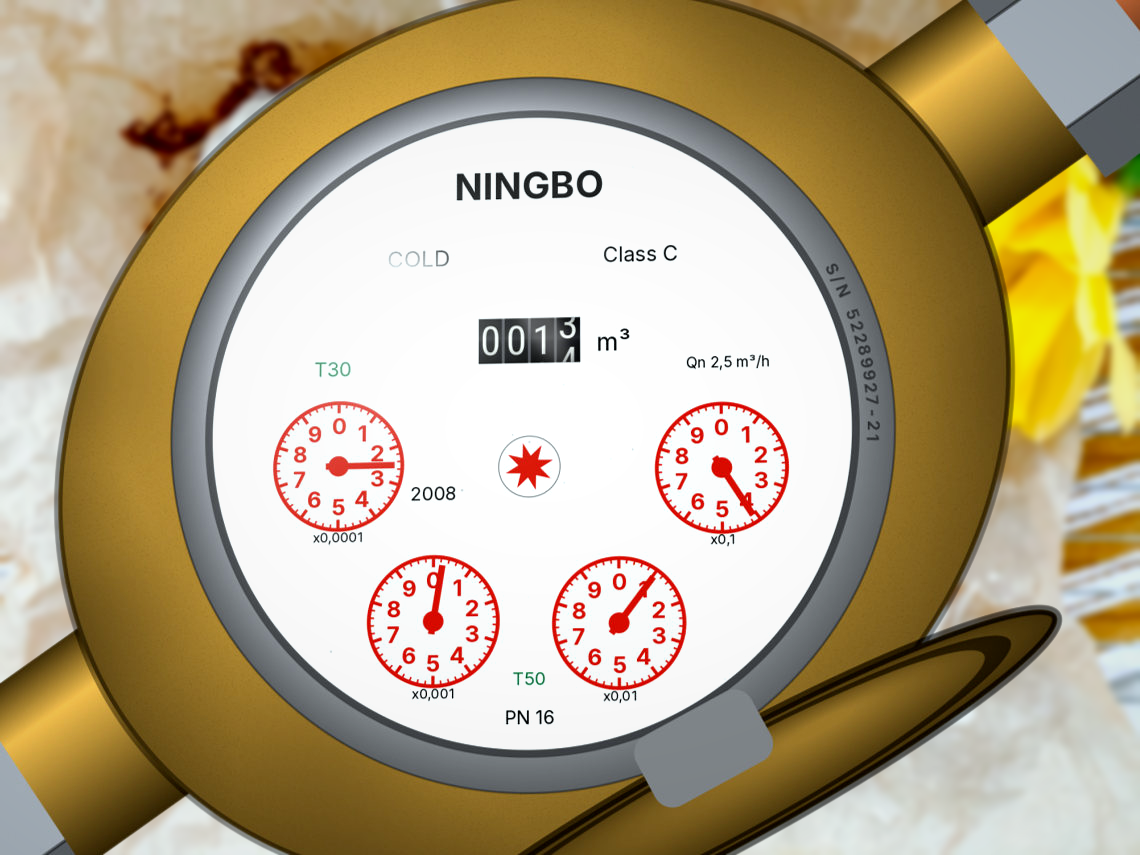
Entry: 13.4102,m³
